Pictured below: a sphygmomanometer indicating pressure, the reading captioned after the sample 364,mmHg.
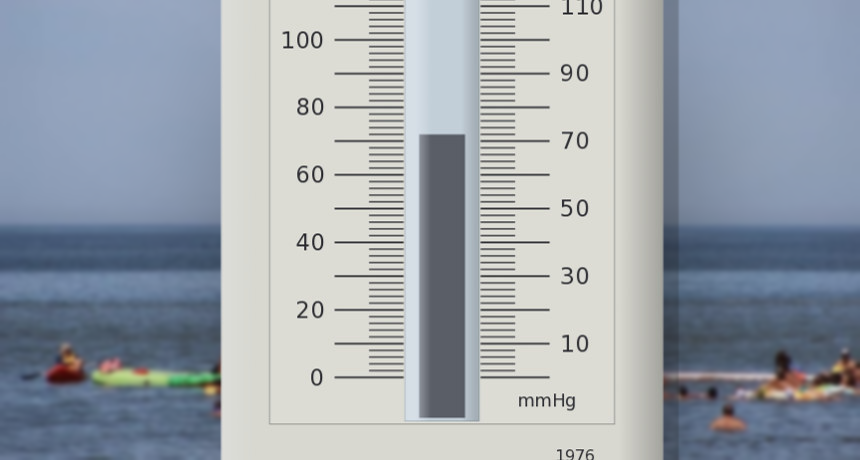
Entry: 72,mmHg
